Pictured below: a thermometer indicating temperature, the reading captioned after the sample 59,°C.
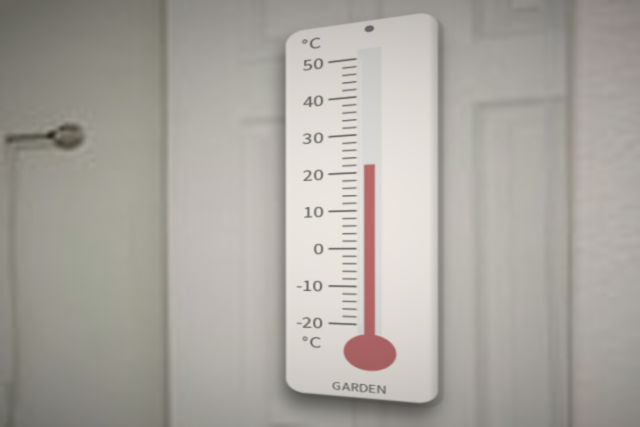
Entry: 22,°C
